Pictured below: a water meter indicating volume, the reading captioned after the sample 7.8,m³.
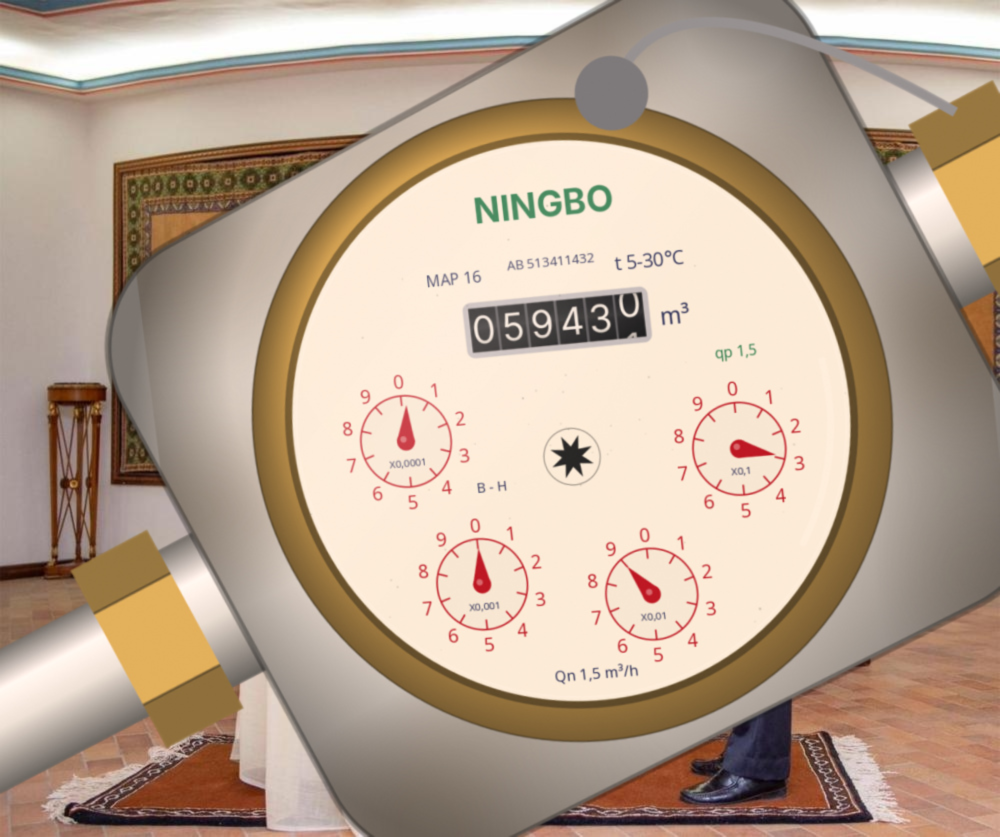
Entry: 59430.2900,m³
